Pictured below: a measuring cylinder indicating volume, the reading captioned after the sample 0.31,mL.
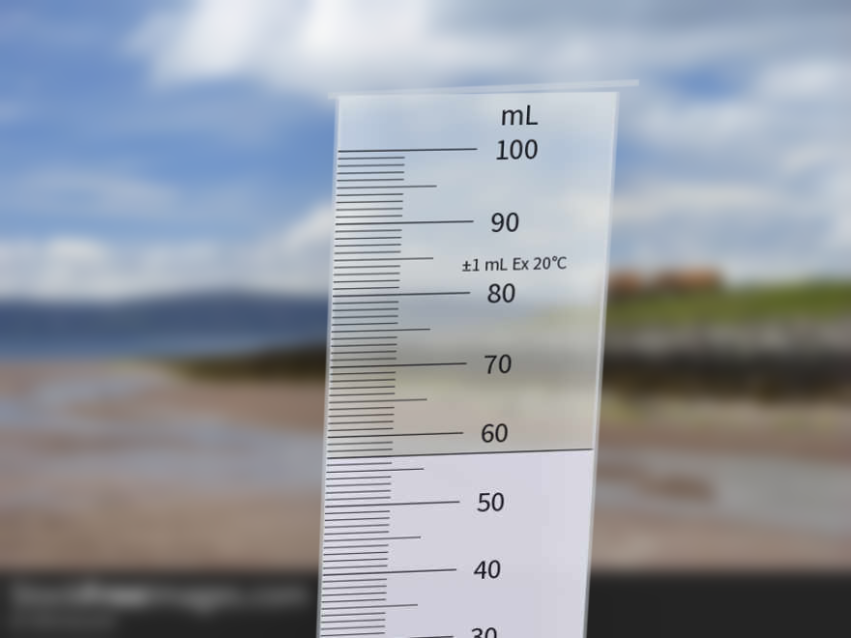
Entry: 57,mL
